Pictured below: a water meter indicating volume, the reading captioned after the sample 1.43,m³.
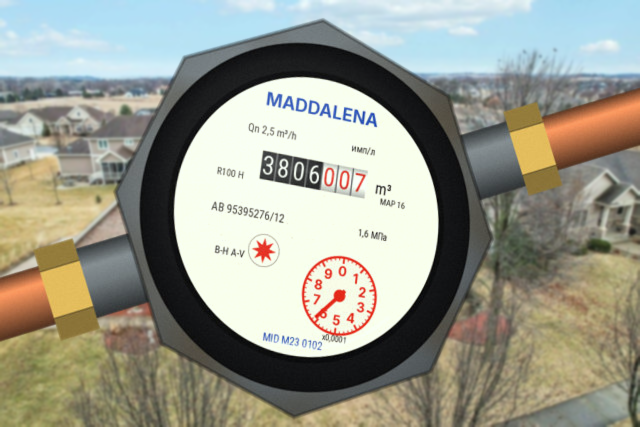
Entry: 3806.0076,m³
